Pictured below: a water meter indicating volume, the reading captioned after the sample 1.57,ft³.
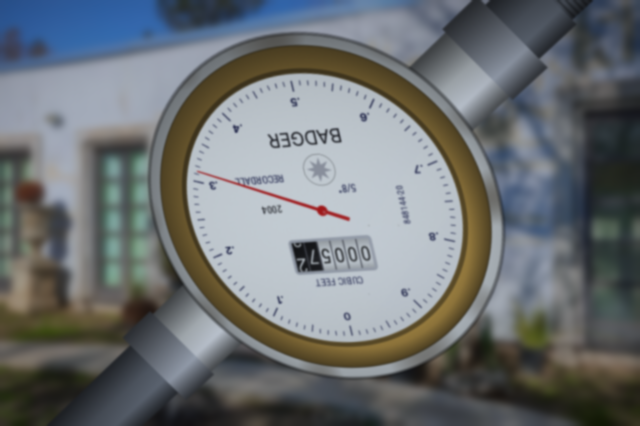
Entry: 572.31,ft³
